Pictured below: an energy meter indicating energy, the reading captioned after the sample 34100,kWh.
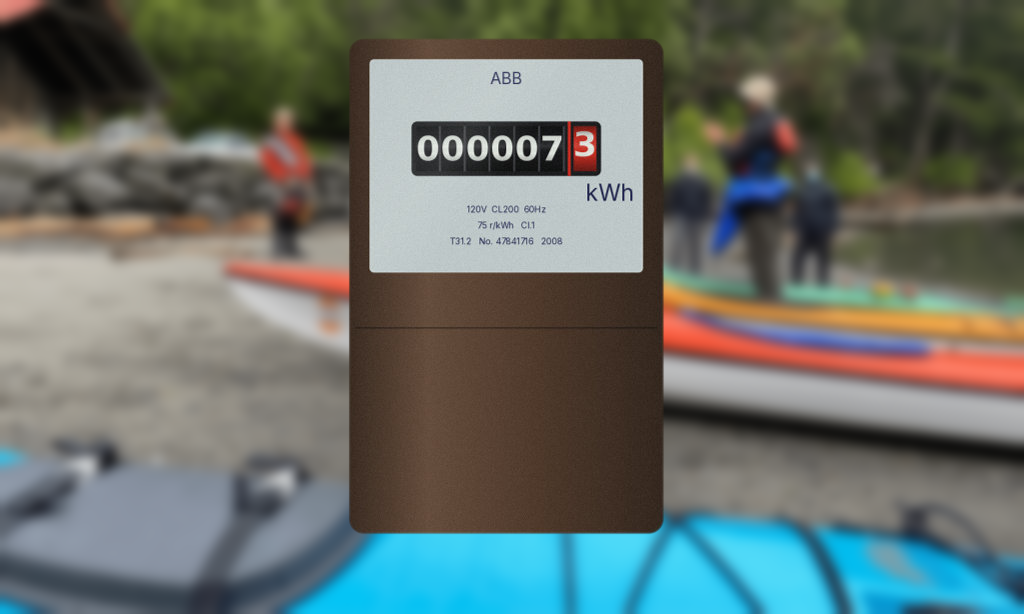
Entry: 7.3,kWh
